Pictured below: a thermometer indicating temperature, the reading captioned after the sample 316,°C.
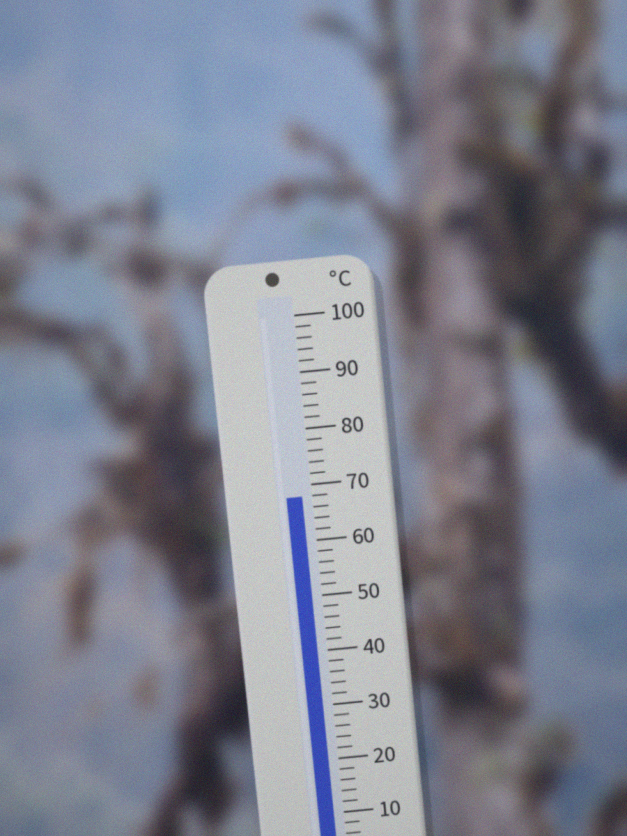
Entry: 68,°C
